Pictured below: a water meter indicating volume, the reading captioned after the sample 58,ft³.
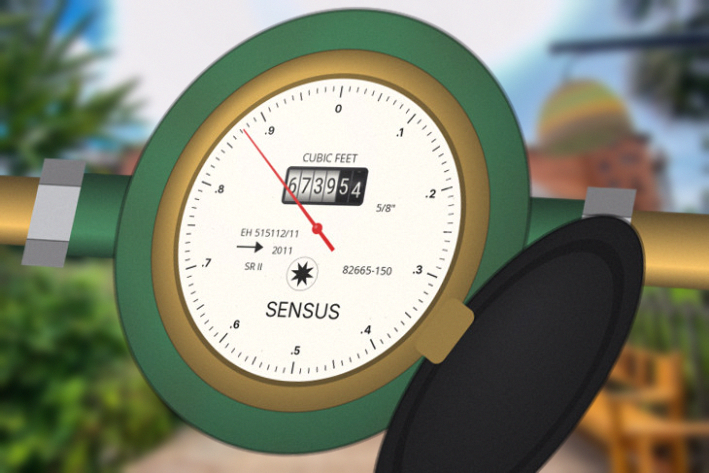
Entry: 673953.87,ft³
